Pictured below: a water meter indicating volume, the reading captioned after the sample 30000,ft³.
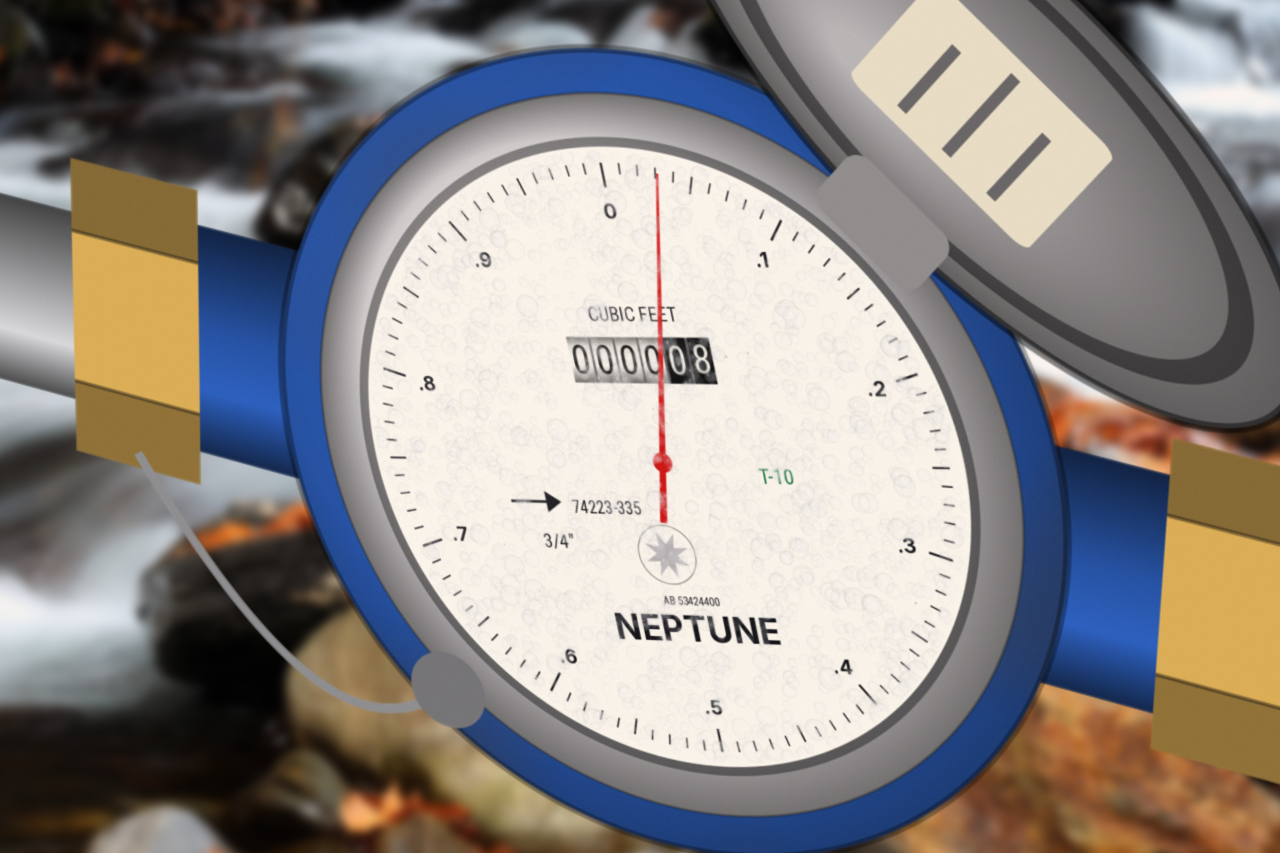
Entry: 8.03,ft³
